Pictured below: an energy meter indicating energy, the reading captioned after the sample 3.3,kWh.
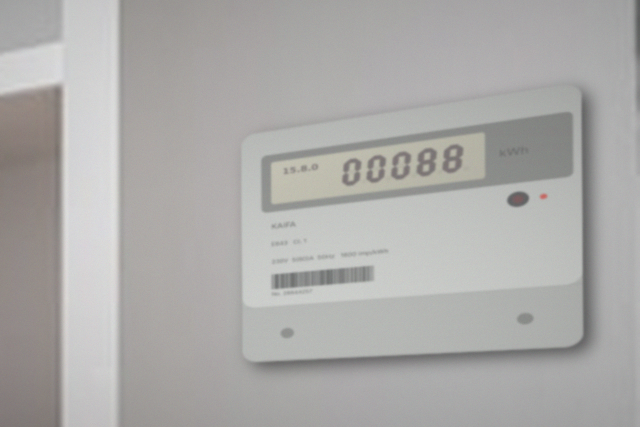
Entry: 88,kWh
